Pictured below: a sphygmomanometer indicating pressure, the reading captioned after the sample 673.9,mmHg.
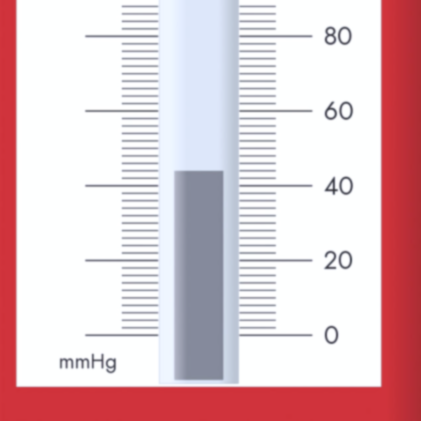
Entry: 44,mmHg
